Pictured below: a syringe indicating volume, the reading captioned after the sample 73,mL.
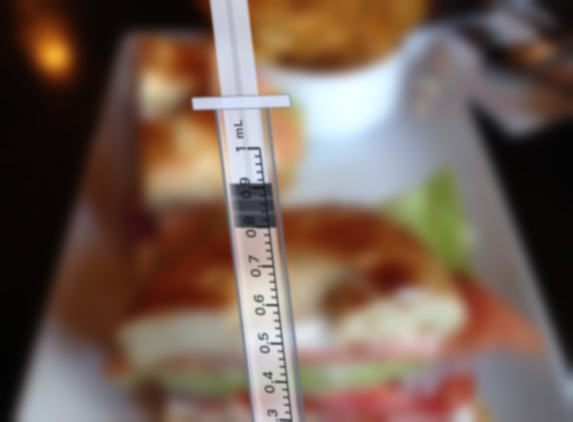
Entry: 0.8,mL
